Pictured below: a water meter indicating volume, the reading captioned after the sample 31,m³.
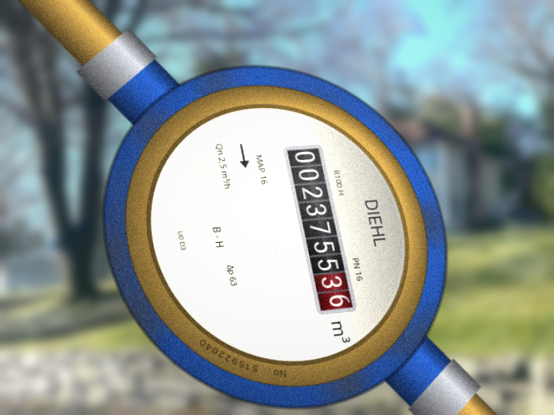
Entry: 23755.36,m³
